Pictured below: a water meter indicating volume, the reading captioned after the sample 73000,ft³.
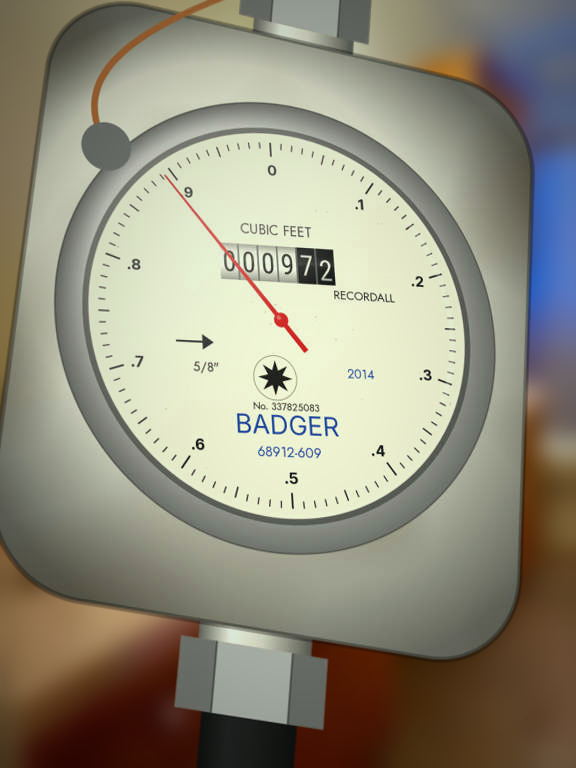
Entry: 971.89,ft³
